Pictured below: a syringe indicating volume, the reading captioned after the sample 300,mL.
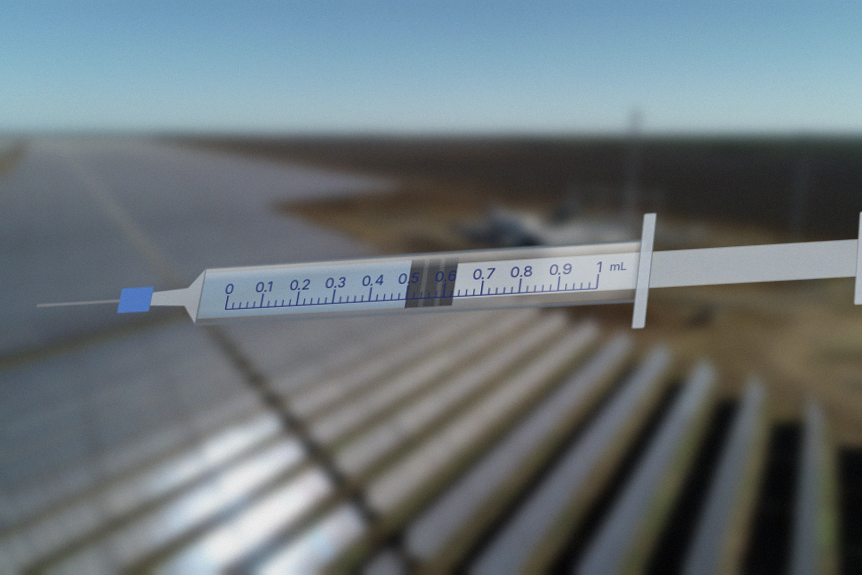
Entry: 0.5,mL
